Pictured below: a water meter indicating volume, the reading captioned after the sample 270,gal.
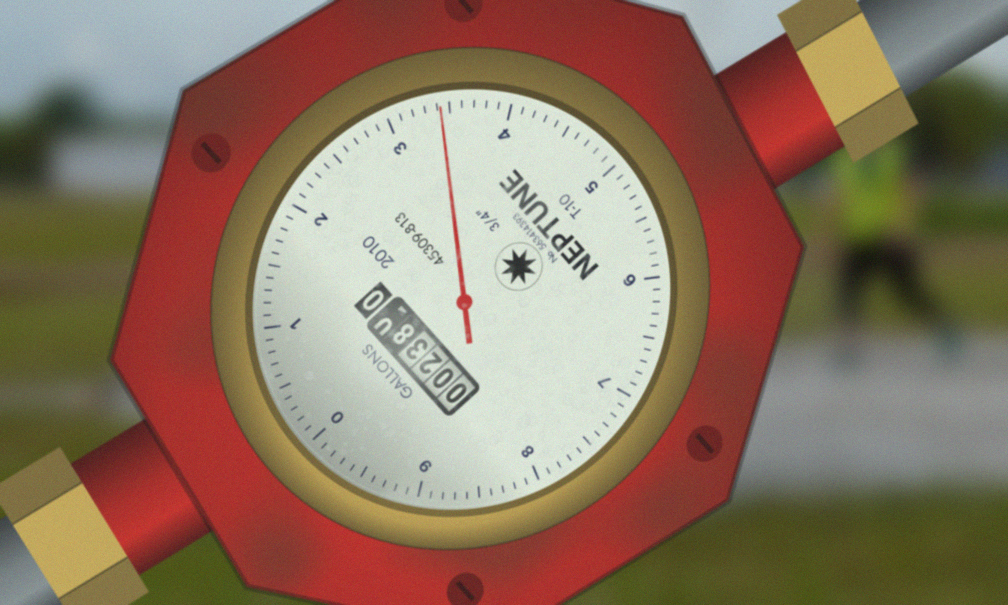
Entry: 23803.4,gal
